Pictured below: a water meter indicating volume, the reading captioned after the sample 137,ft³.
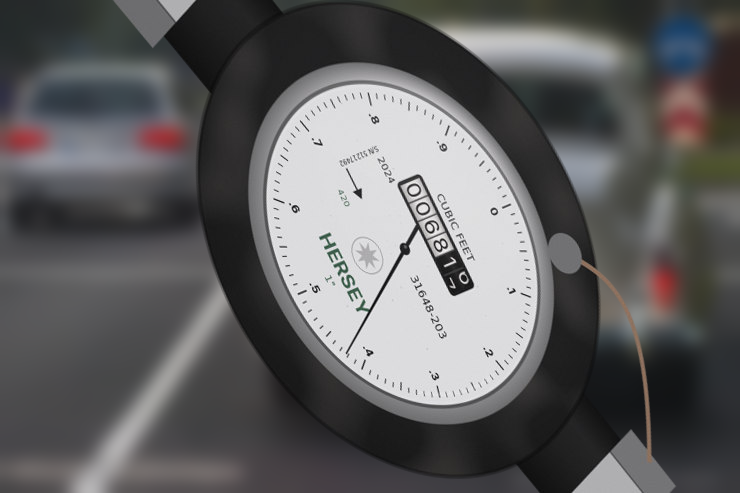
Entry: 6816.42,ft³
